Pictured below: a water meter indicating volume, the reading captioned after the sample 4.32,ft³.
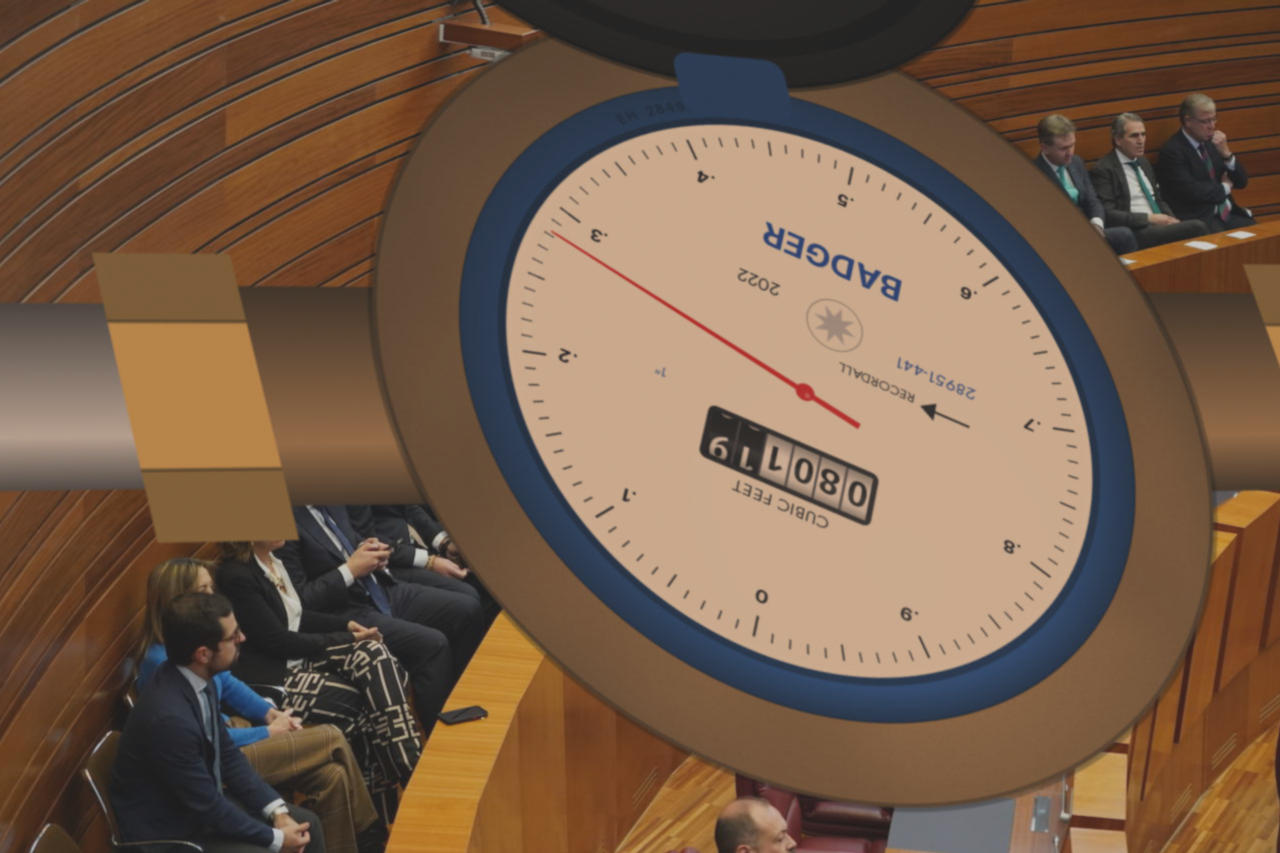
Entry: 80119.28,ft³
